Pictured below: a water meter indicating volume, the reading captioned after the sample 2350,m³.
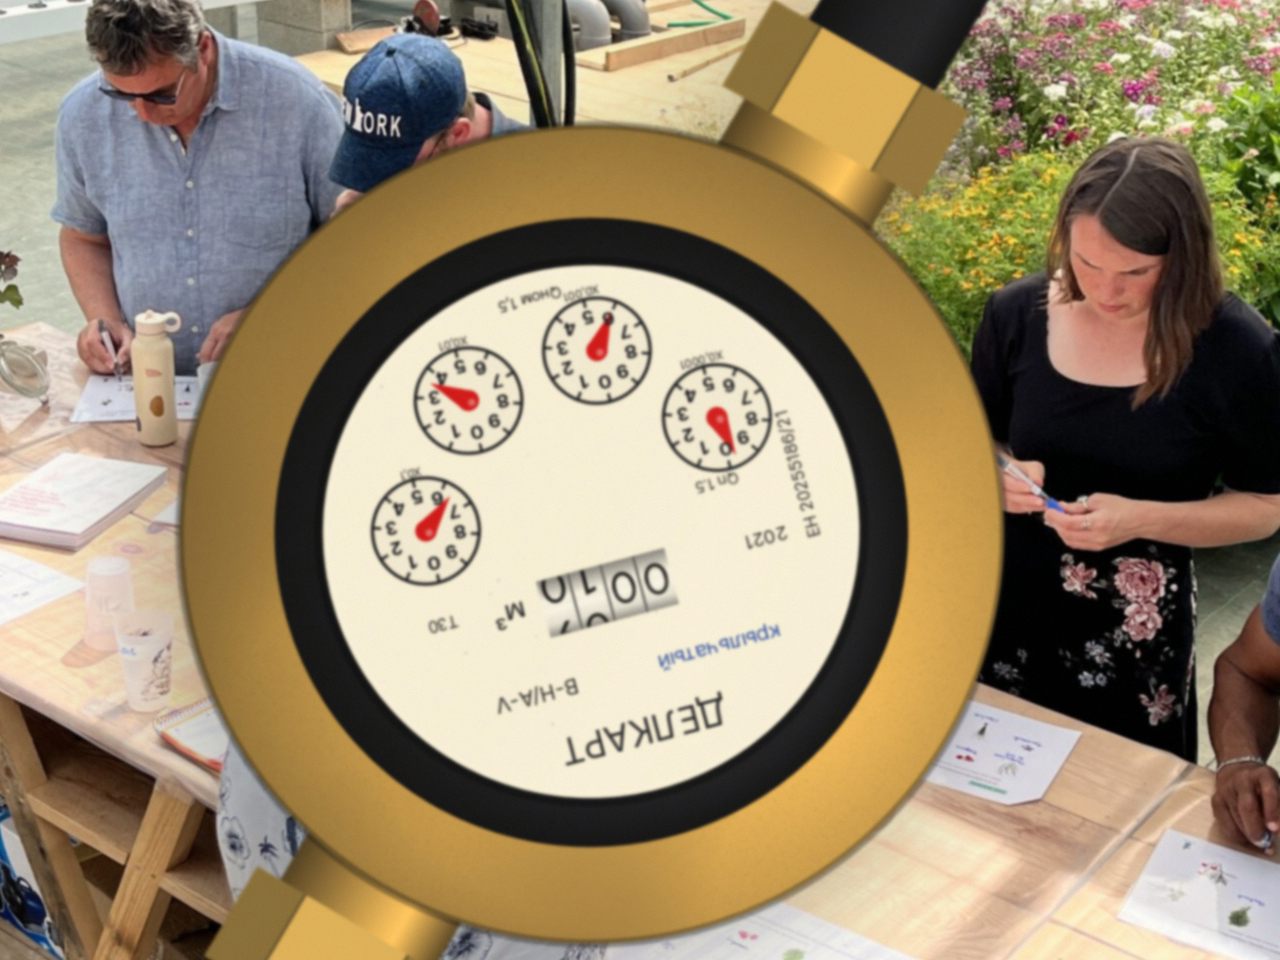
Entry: 9.6359,m³
